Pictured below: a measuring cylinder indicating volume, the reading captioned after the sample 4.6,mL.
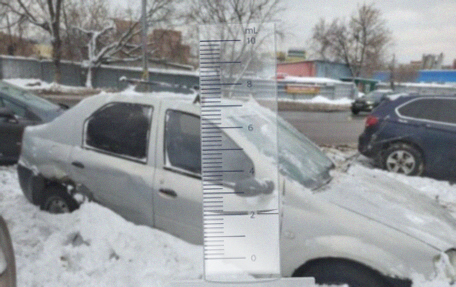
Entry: 2,mL
